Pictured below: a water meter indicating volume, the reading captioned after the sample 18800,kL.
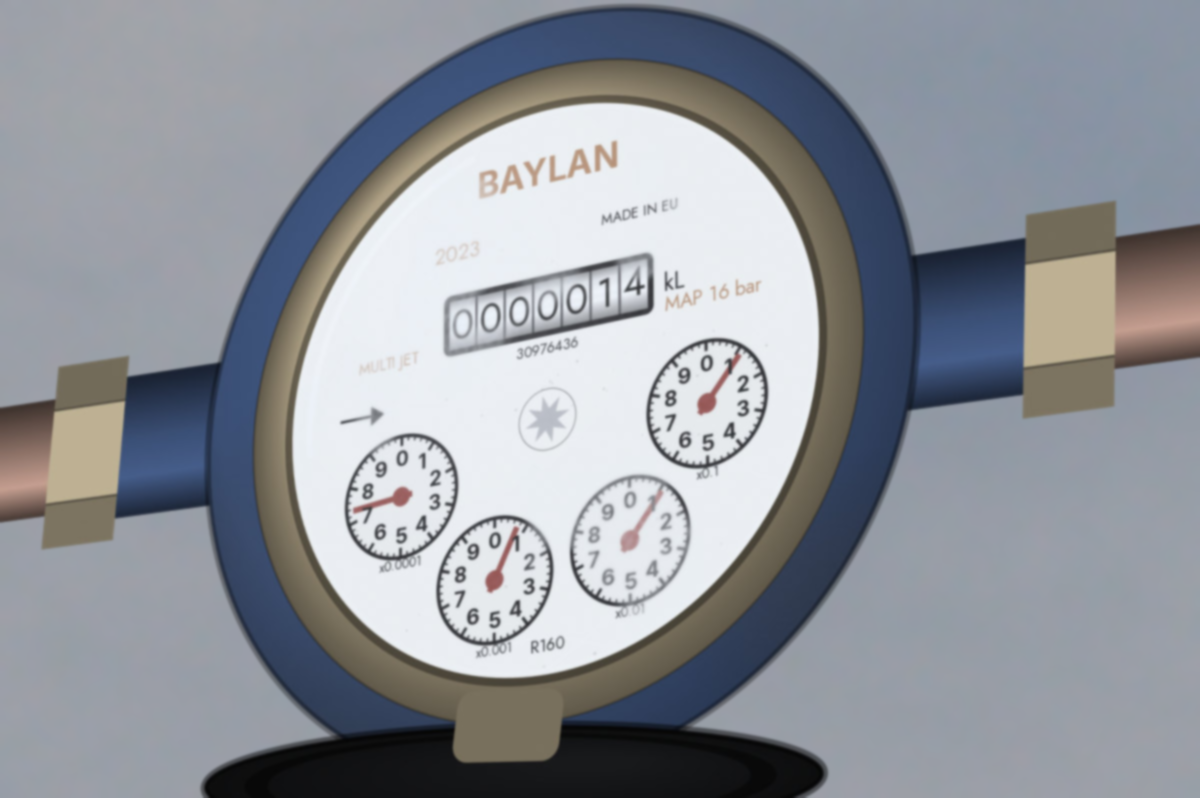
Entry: 14.1107,kL
